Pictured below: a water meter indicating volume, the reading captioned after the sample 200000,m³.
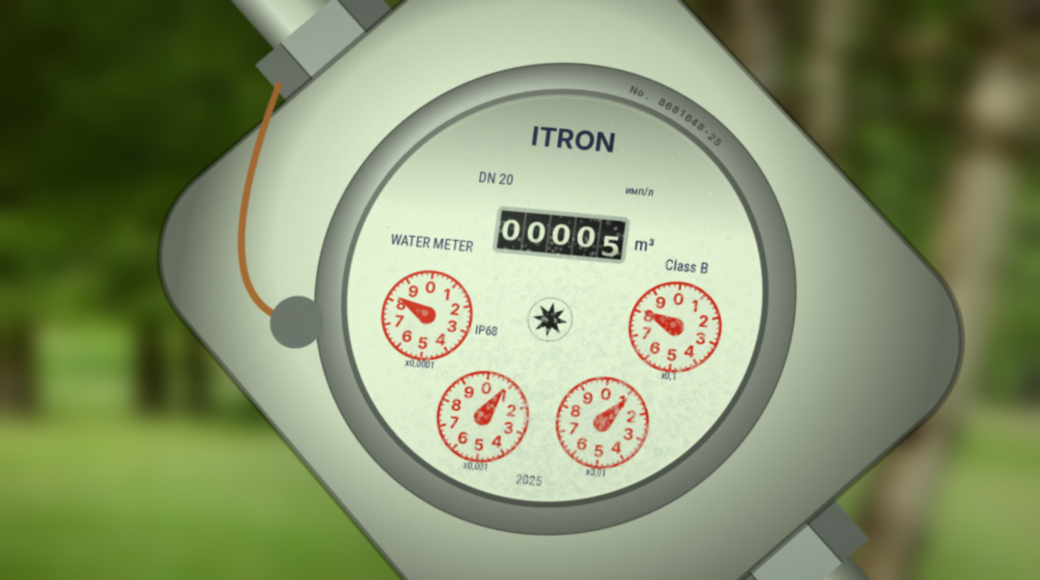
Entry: 4.8108,m³
